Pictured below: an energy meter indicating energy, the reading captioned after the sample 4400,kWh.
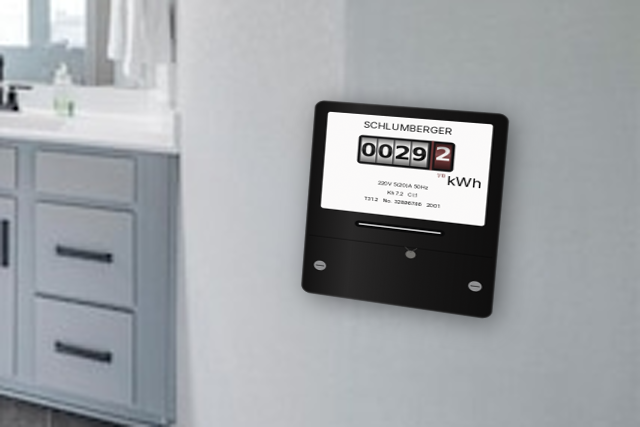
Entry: 29.2,kWh
